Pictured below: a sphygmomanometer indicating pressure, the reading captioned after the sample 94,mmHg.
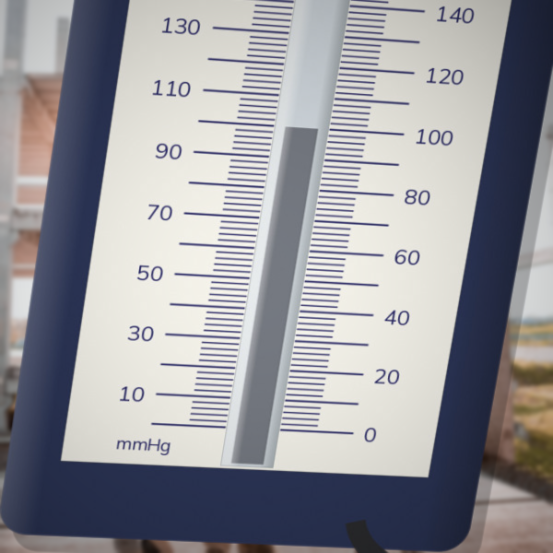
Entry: 100,mmHg
